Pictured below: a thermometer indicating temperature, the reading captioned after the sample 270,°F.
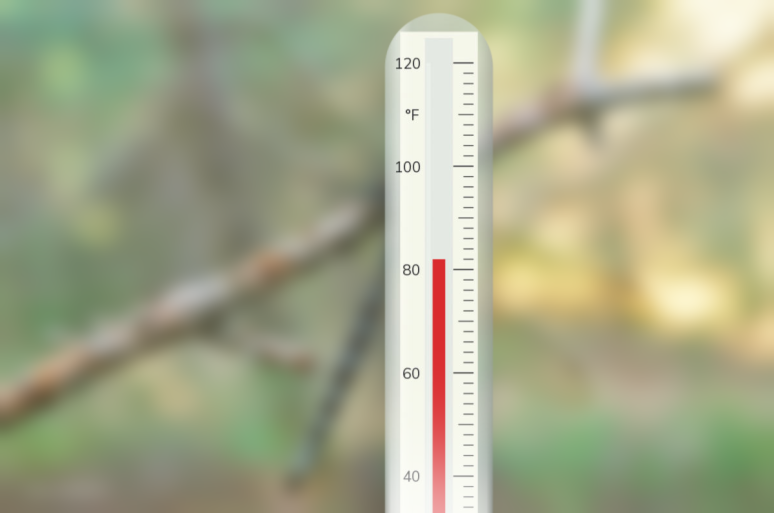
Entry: 82,°F
